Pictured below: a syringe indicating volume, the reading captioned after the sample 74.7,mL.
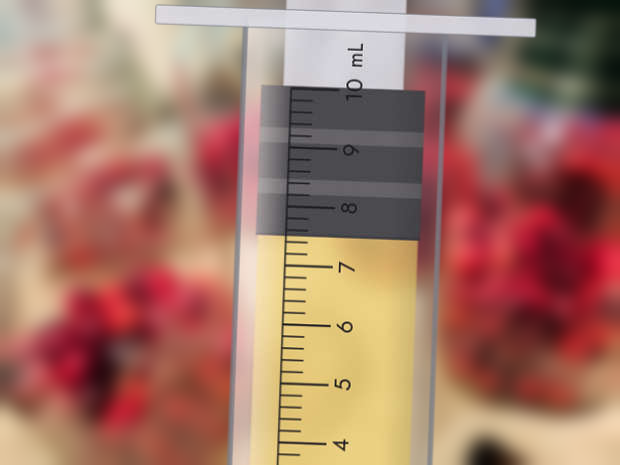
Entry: 7.5,mL
